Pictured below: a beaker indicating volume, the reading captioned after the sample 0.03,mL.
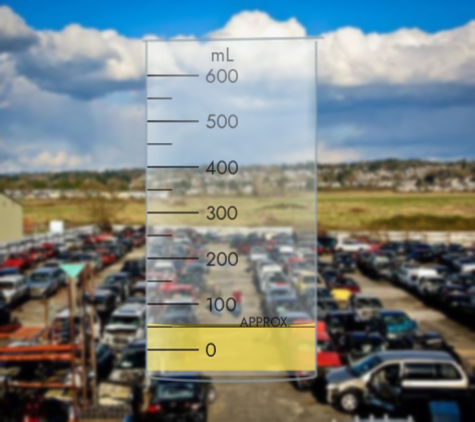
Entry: 50,mL
